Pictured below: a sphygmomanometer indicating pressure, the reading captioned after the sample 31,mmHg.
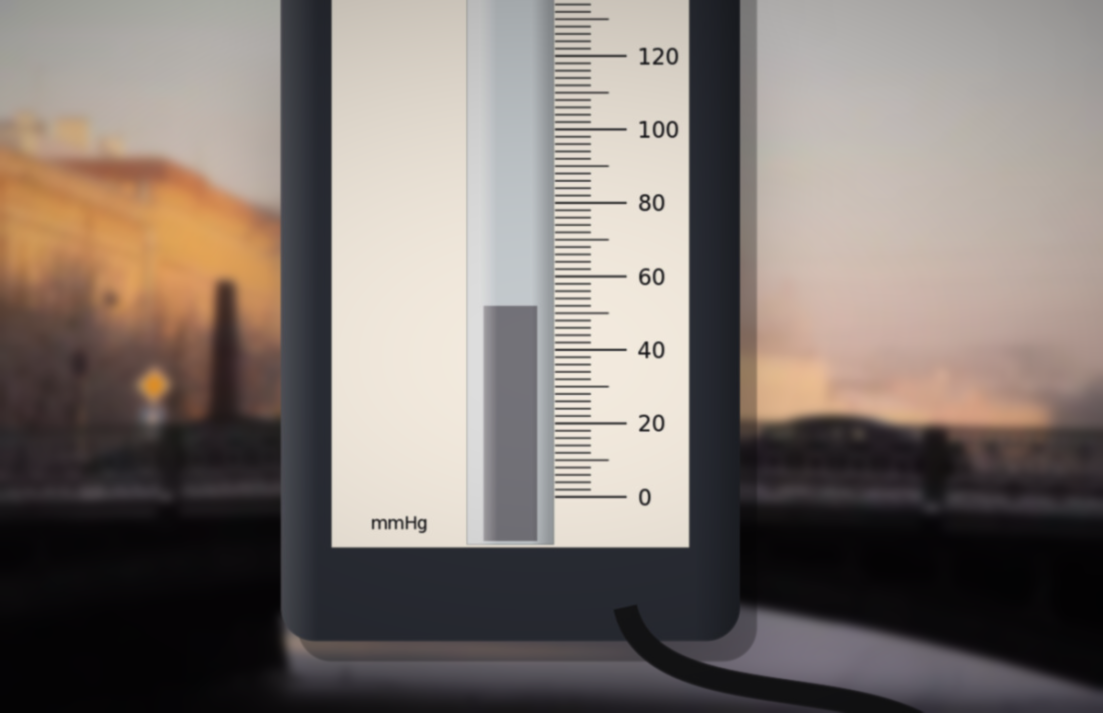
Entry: 52,mmHg
